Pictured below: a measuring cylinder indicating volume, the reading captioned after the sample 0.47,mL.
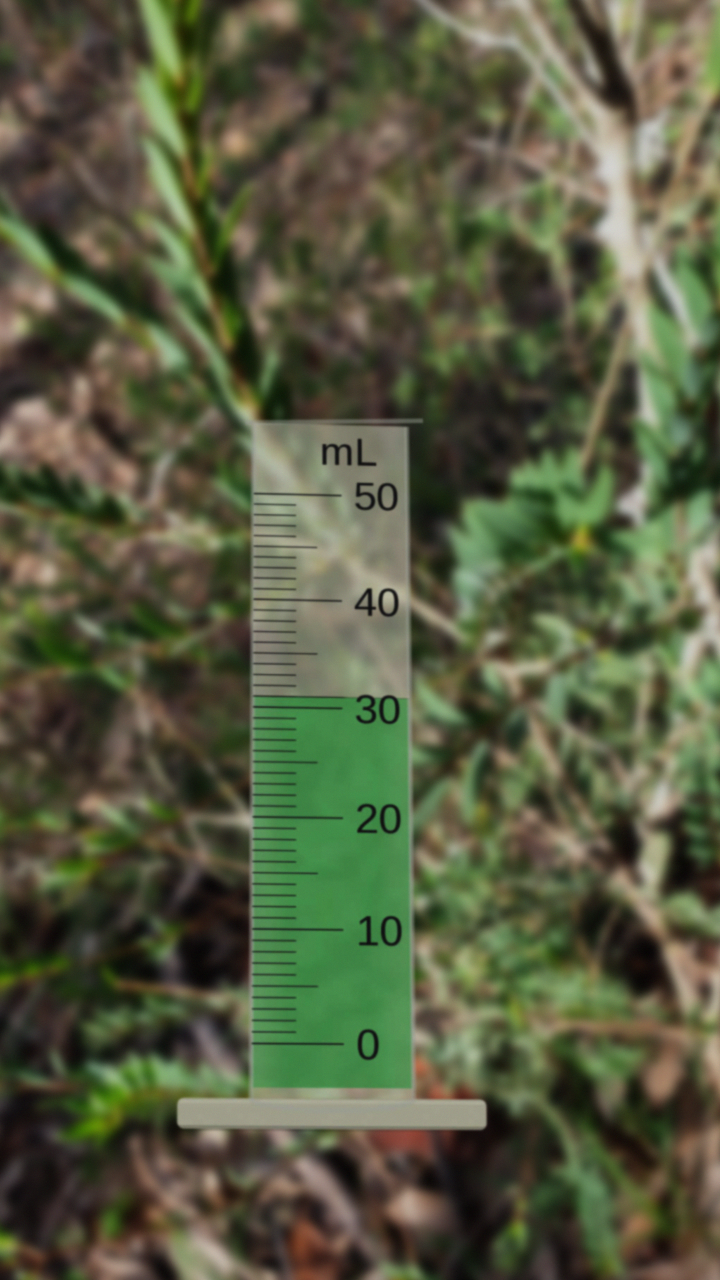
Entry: 31,mL
